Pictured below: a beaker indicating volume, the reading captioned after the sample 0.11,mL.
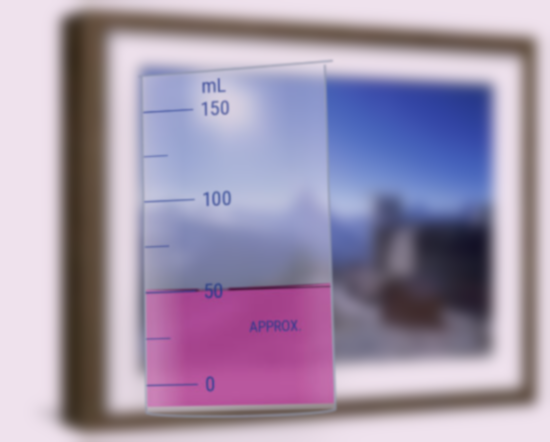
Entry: 50,mL
